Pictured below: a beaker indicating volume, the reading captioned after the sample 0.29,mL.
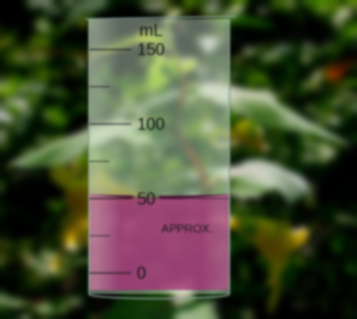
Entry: 50,mL
